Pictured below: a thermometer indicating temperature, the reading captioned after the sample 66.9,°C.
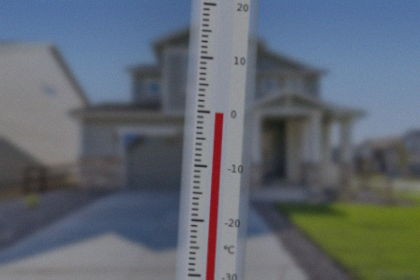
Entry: 0,°C
